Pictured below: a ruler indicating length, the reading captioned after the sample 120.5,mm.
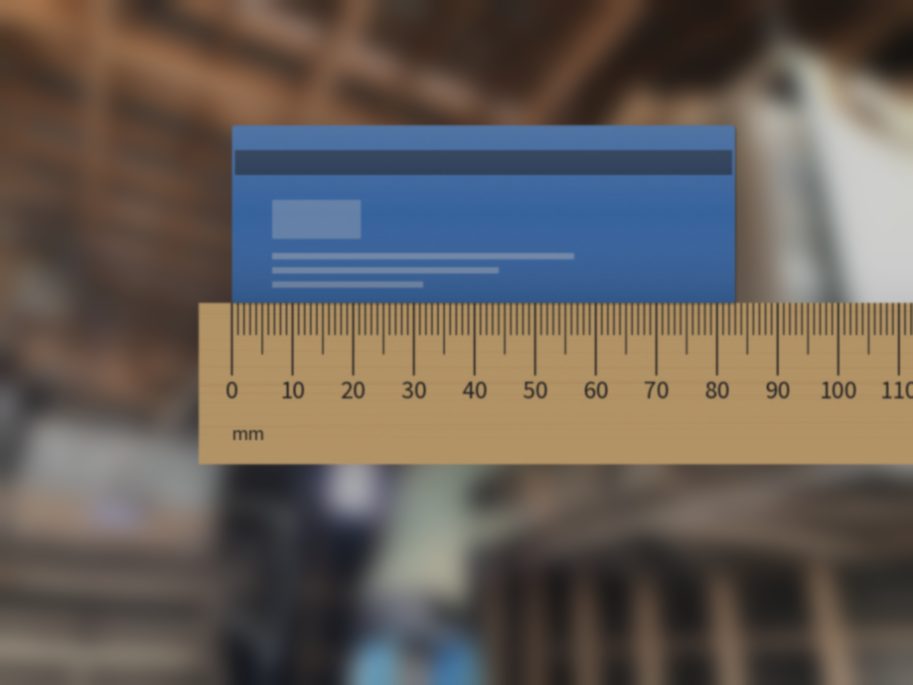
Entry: 83,mm
